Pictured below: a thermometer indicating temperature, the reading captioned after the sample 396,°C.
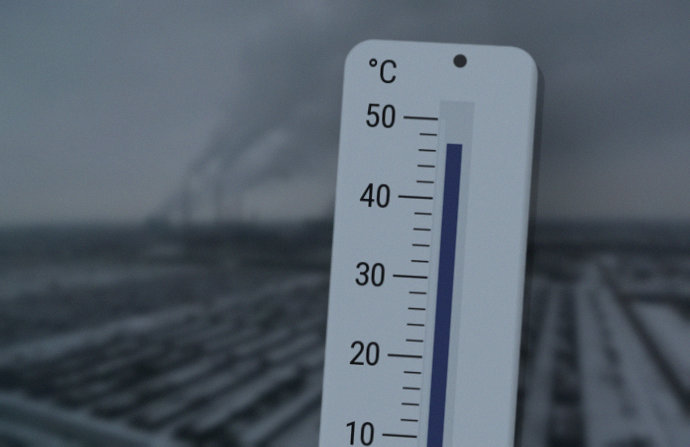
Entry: 47,°C
